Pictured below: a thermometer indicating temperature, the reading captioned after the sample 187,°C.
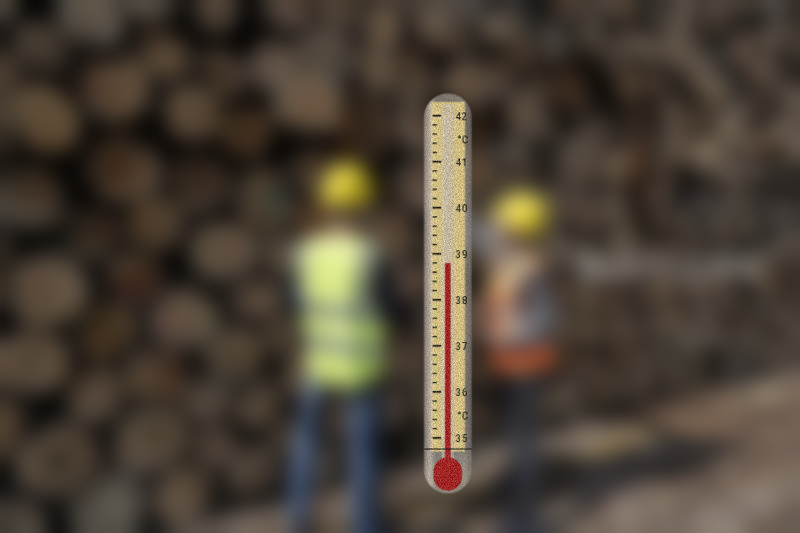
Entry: 38.8,°C
